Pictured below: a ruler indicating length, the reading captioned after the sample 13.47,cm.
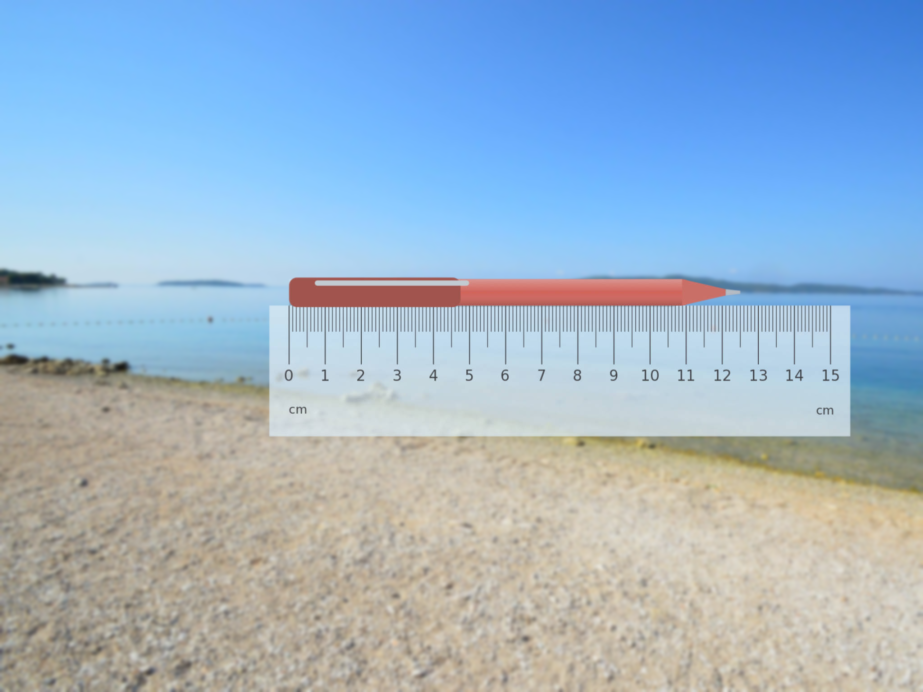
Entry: 12.5,cm
